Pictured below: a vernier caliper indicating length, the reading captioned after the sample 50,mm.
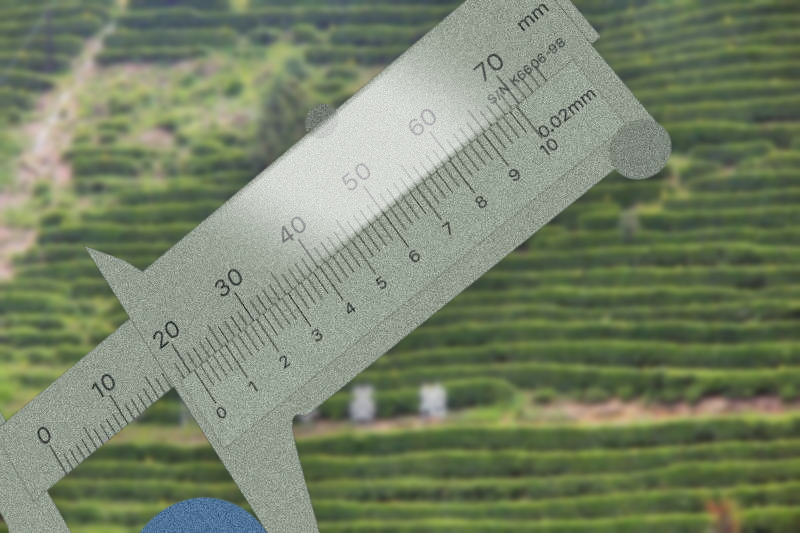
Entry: 20.6,mm
